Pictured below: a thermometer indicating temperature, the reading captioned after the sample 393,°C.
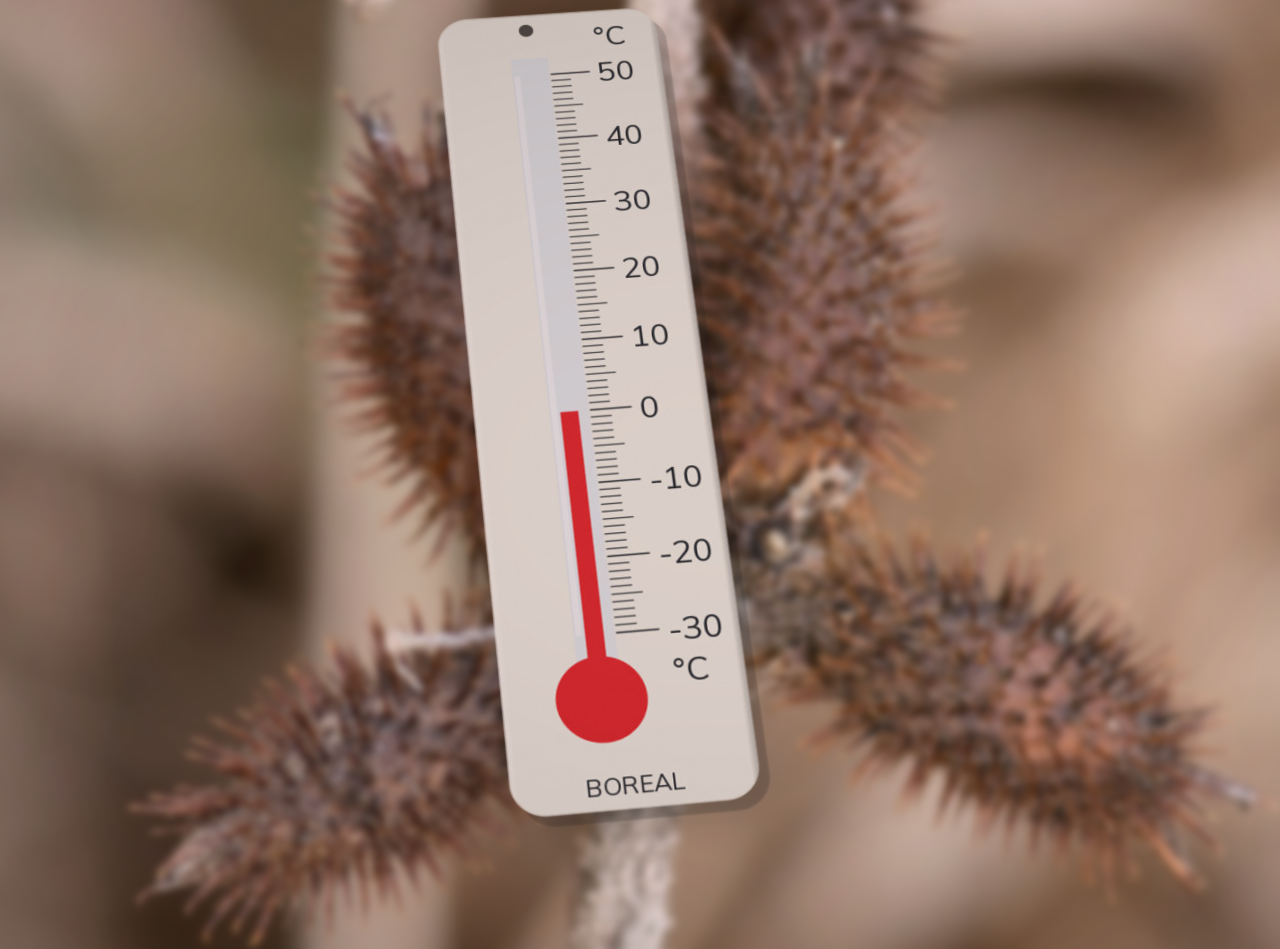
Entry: 0,°C
